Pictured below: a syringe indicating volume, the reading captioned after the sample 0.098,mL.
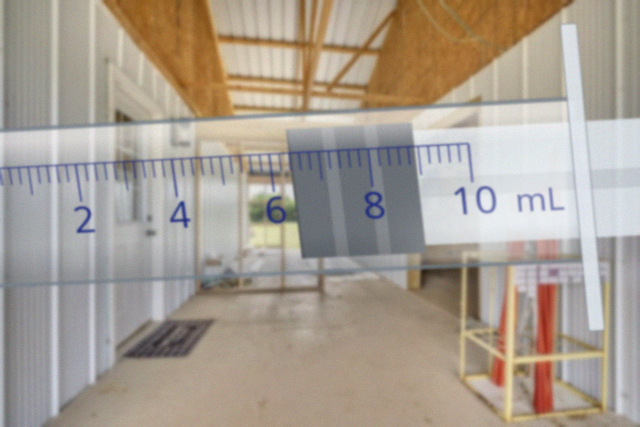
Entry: 6.4,mL
